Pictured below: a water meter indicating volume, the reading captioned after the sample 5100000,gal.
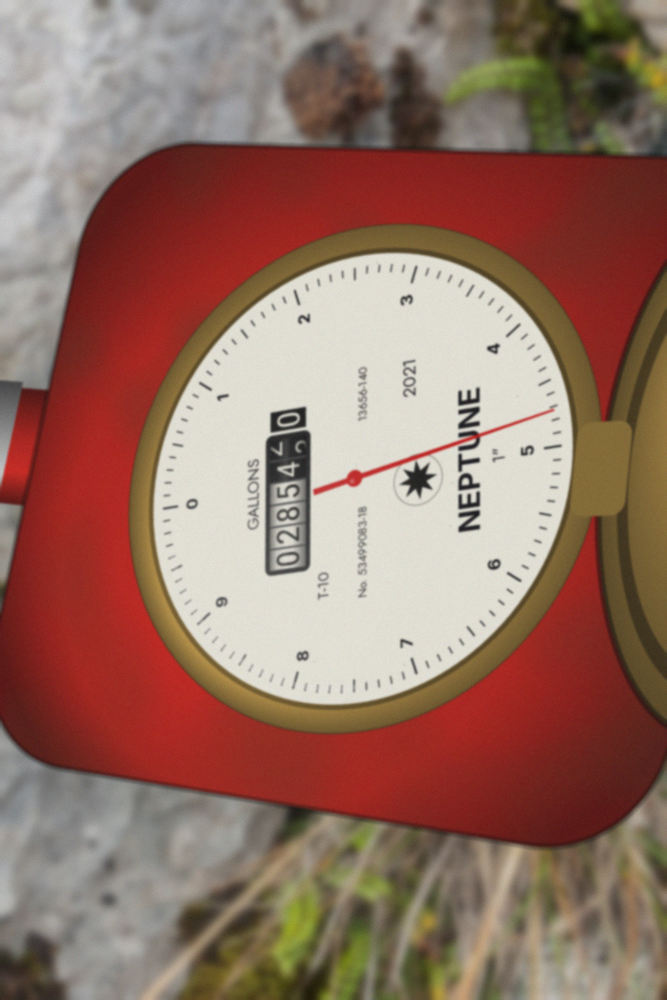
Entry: 285424.7,gal
